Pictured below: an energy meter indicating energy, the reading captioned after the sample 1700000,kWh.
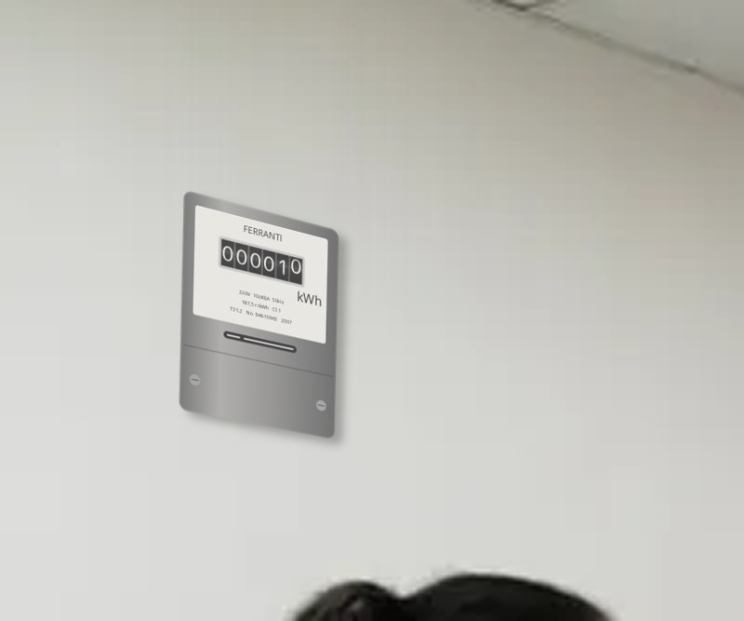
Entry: 10,kWh
